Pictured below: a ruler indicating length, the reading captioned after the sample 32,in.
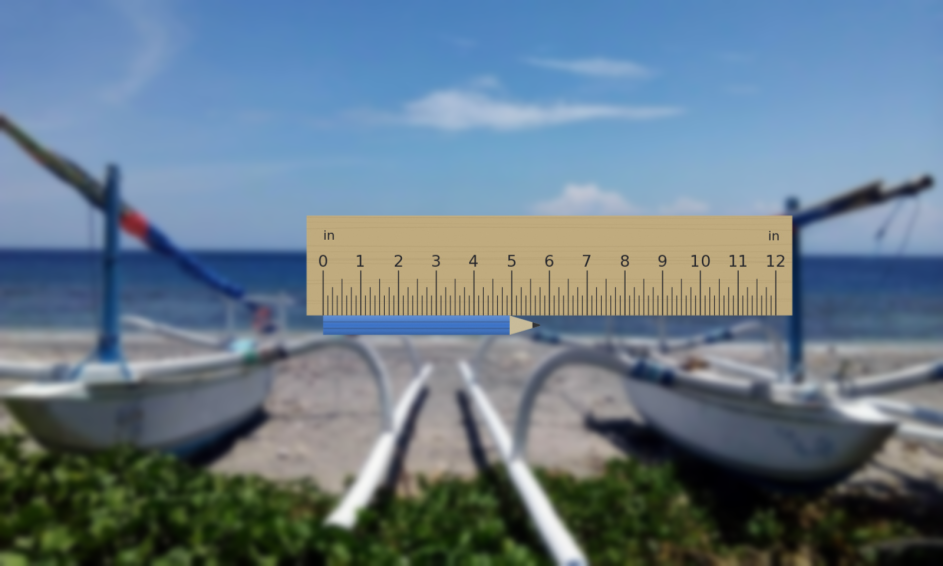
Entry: 5.75,in
